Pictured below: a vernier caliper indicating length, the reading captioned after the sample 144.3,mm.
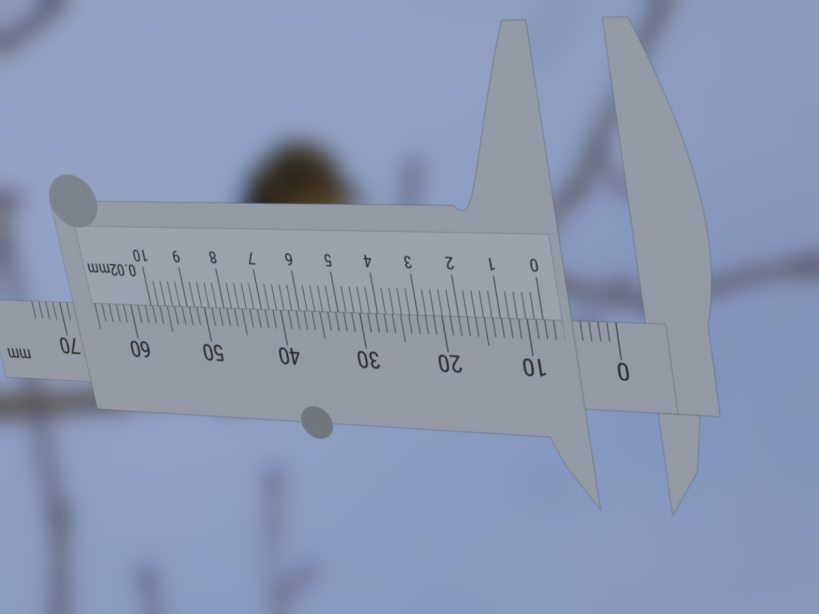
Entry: 8.2,mm
